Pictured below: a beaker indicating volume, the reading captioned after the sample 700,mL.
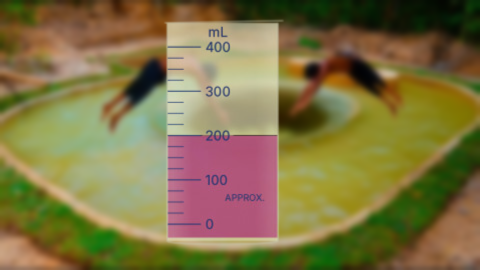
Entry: 200,mL
